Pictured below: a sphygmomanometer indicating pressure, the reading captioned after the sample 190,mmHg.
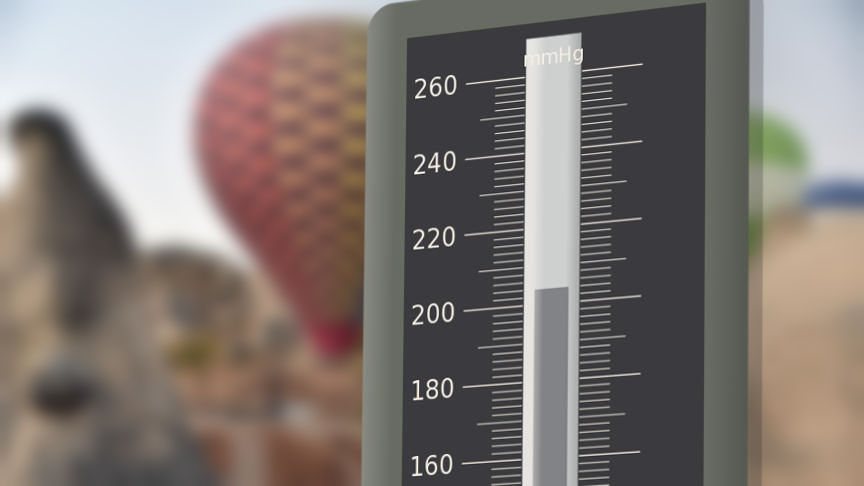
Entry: 204,mmHg
